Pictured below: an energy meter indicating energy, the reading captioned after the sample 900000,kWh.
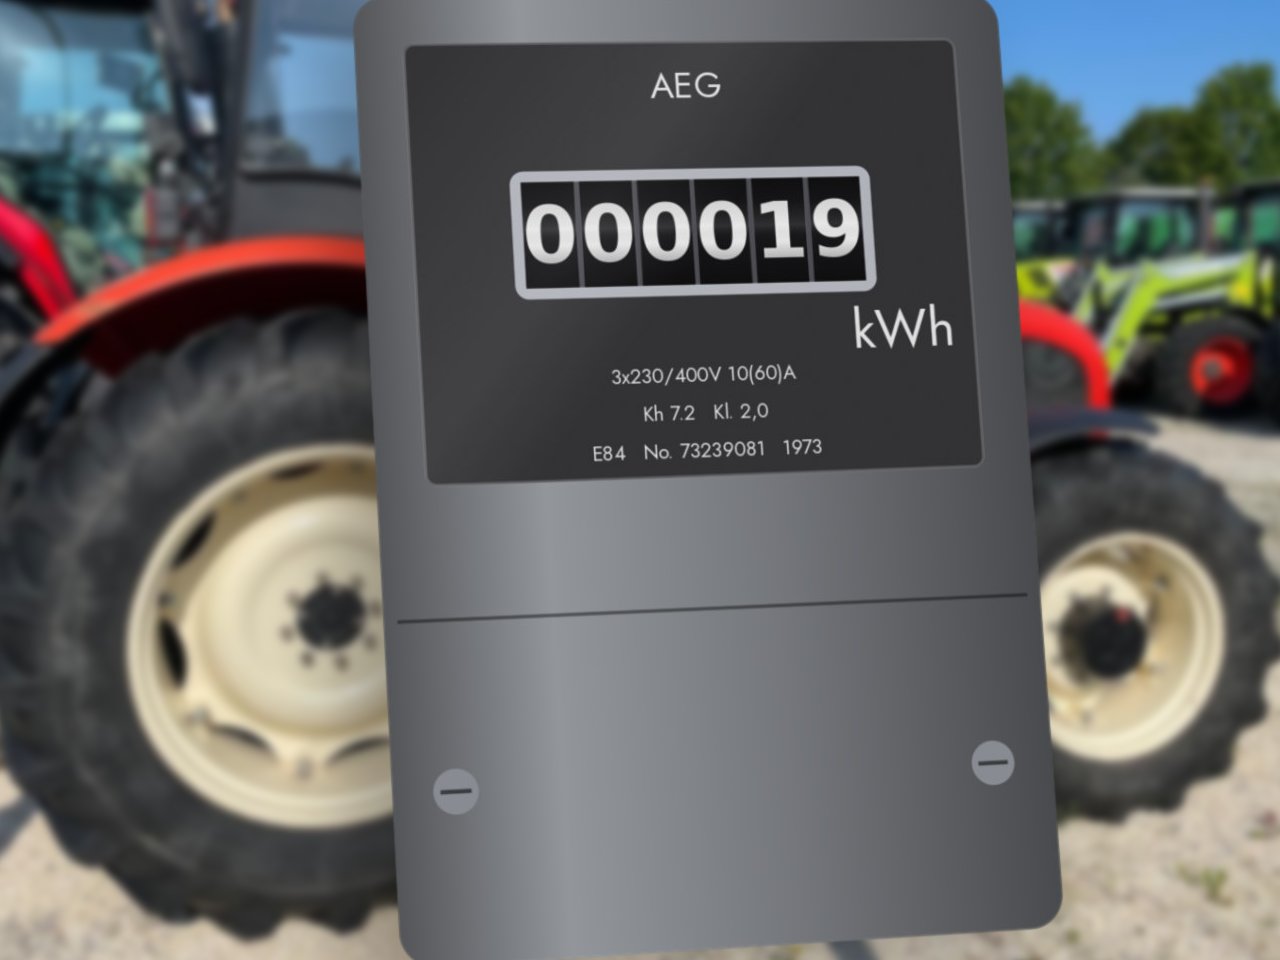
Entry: 19,kWh
